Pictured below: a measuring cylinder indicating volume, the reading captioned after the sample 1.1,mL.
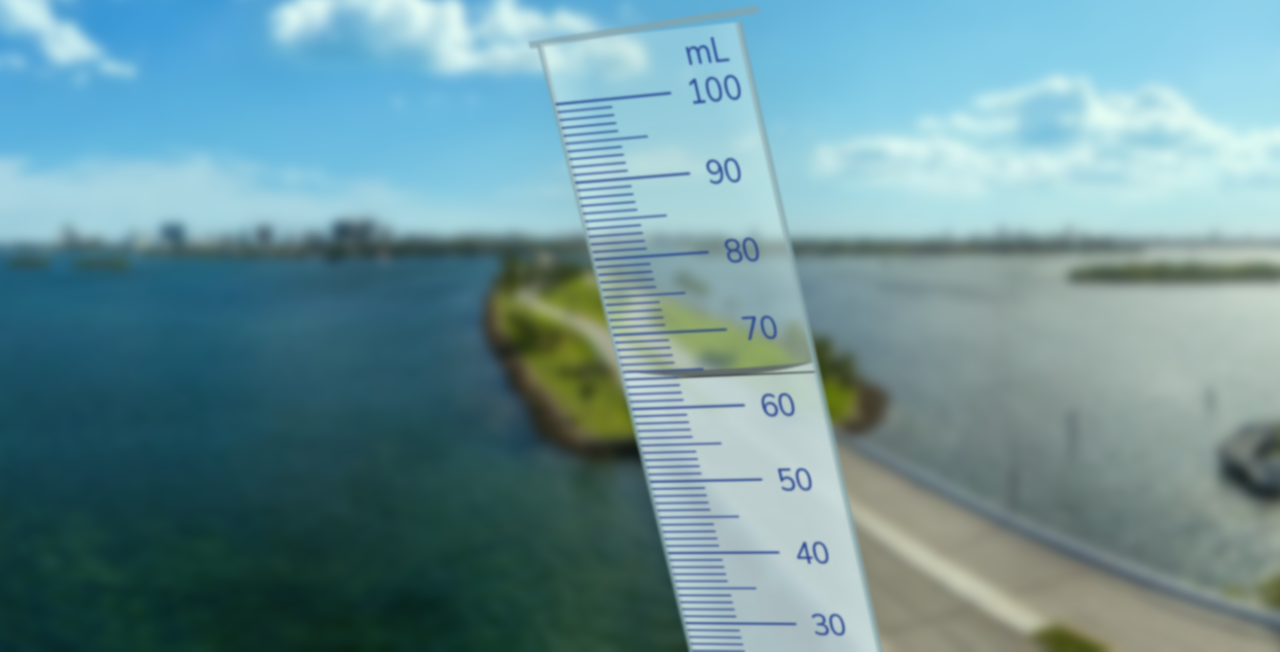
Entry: 64,mL
